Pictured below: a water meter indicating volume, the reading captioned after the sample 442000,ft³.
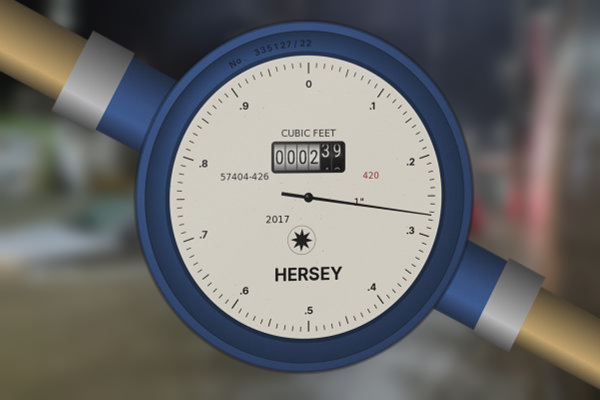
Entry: 239.27,ft³
